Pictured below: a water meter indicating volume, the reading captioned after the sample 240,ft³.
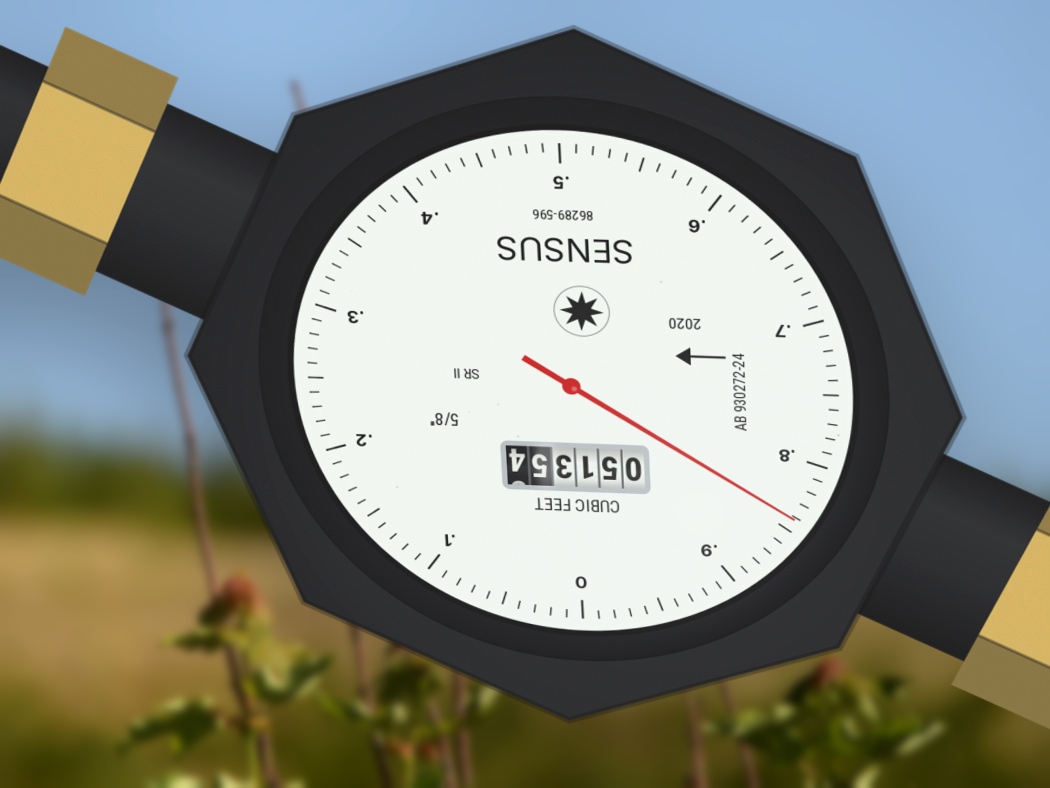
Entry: 51353.84,ft³
